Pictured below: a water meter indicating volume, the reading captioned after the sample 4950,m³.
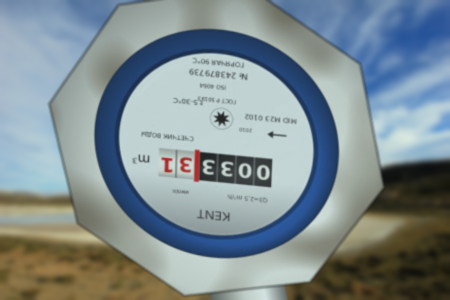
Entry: 33.31,m³
